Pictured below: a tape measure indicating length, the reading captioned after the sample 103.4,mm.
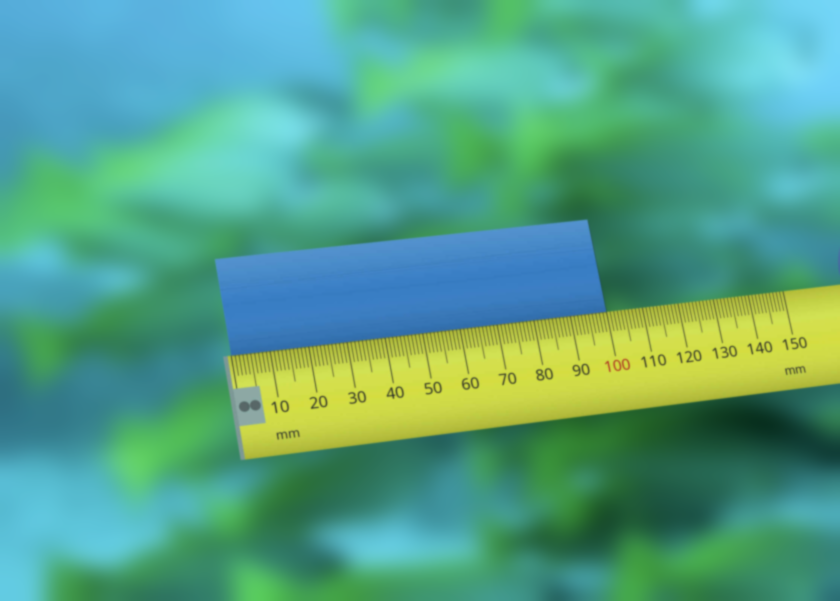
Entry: 100,mm
